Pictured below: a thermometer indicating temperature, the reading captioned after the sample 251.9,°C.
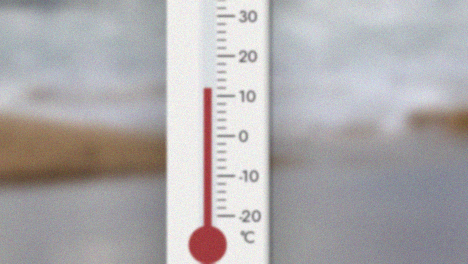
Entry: 12,°C
